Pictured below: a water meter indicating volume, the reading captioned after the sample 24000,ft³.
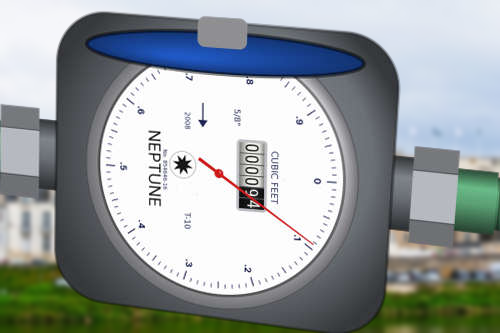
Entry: 94.09,ft³
